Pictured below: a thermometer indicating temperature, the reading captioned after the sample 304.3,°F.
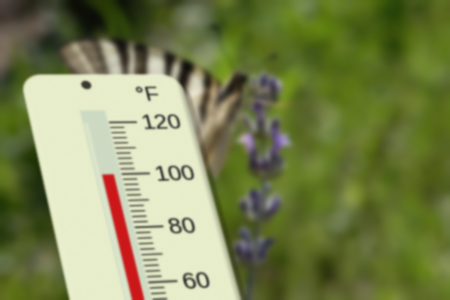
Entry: 100,°F
